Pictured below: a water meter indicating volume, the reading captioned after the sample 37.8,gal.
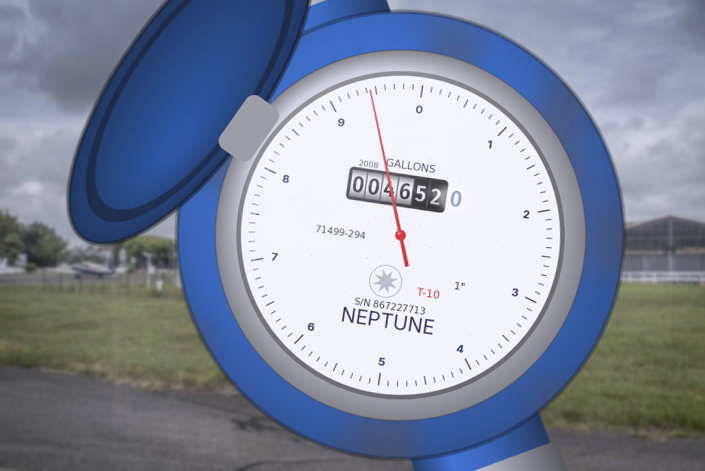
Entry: 46519.4,gal
